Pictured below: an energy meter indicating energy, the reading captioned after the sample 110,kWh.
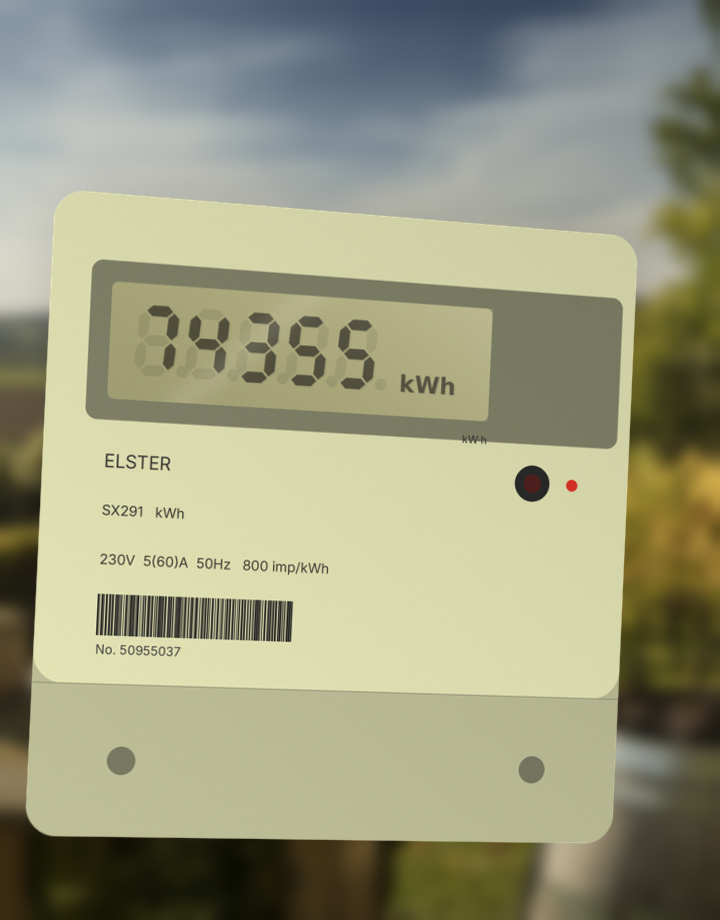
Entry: 74355,kWh
